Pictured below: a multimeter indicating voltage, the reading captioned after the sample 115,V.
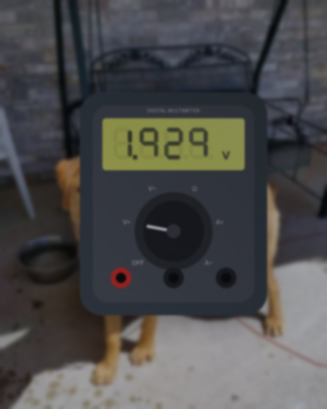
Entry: 1.929,V
